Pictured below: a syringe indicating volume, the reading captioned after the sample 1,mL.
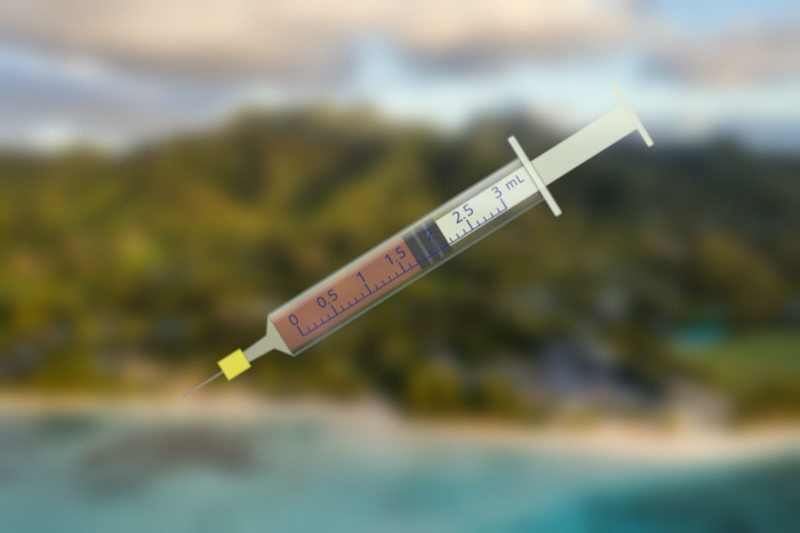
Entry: 1.7,mL
